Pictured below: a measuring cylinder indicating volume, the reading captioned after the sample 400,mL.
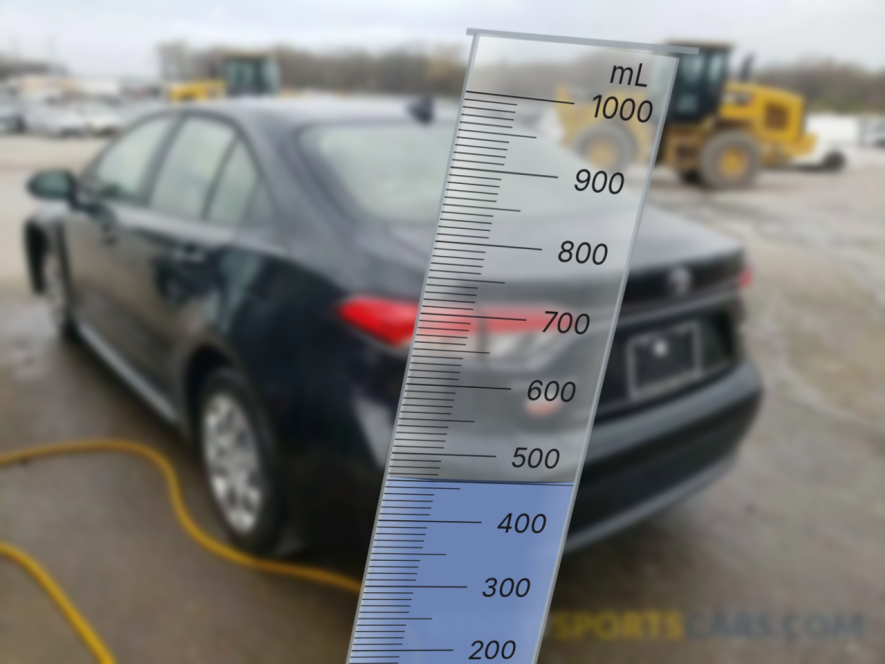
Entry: 460,mL
